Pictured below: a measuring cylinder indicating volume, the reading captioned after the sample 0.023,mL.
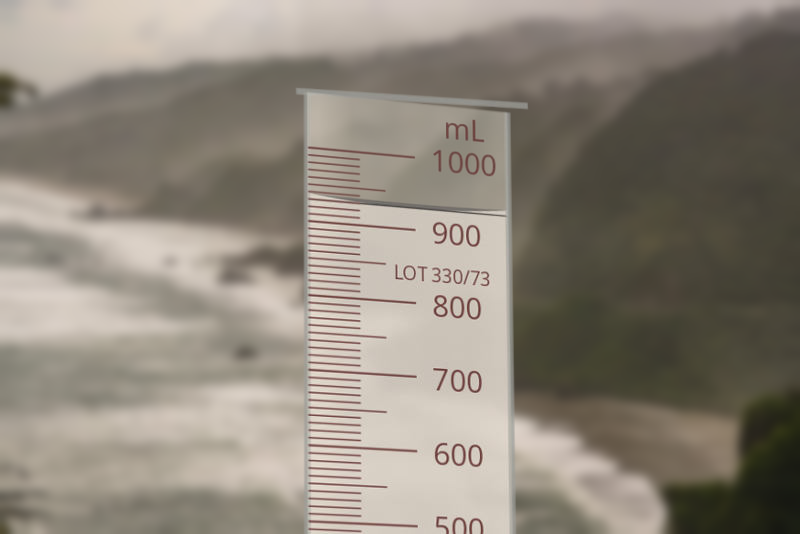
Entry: 930,mL
